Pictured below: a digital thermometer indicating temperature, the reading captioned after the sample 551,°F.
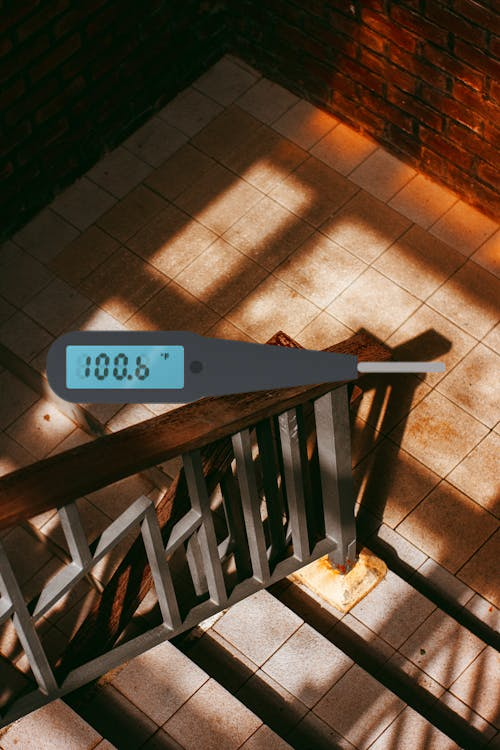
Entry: 100.6,°F
